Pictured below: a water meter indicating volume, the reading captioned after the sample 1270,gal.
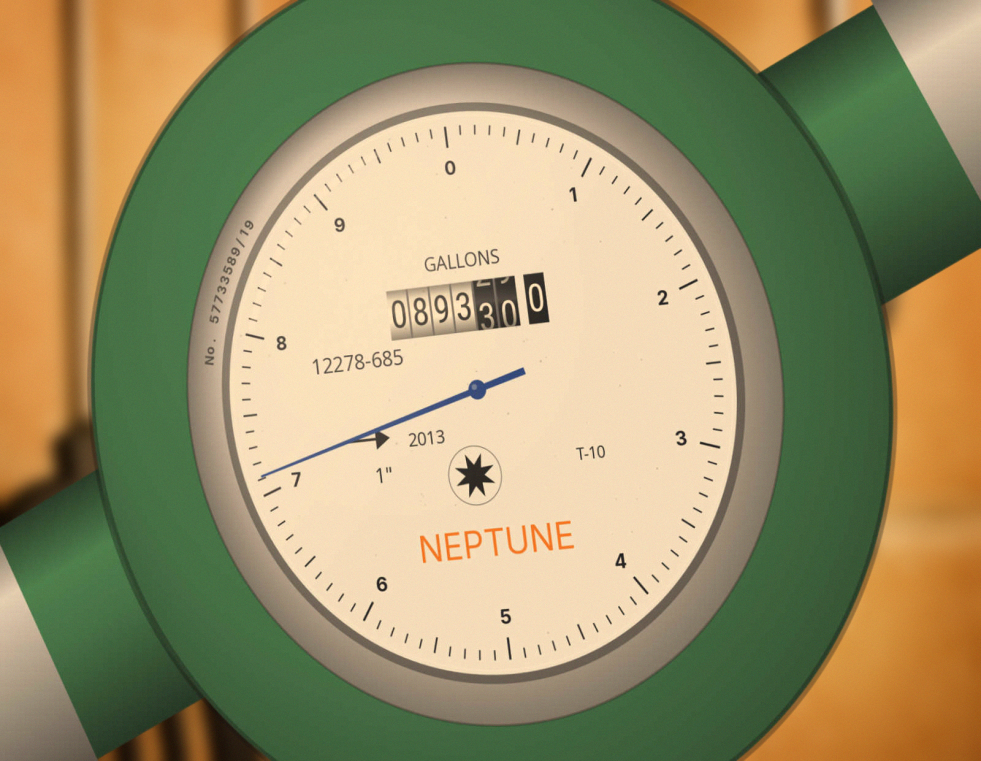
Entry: 893297.1,gal
